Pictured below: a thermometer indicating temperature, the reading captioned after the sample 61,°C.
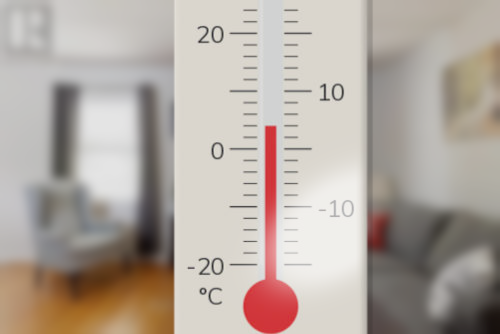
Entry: 4,°C
